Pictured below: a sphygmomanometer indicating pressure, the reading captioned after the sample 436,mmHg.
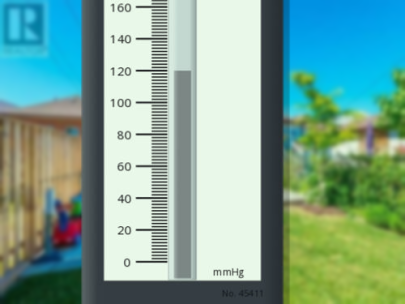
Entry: 120,mmHg
